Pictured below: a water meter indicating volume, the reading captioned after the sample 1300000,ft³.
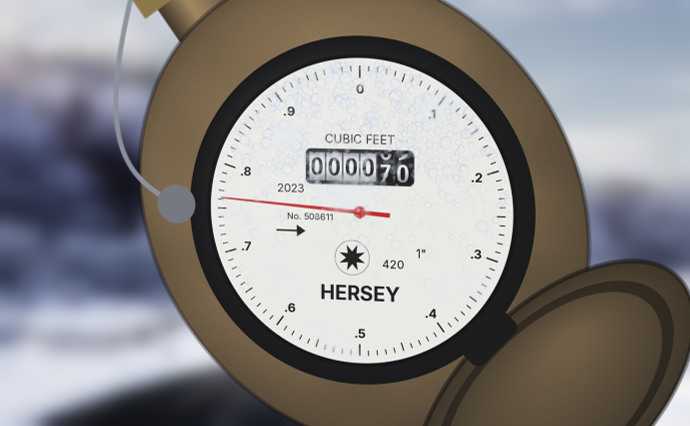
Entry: 69.76,ft³
